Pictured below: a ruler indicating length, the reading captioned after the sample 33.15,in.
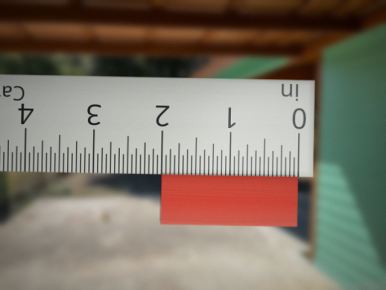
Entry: 2,in
